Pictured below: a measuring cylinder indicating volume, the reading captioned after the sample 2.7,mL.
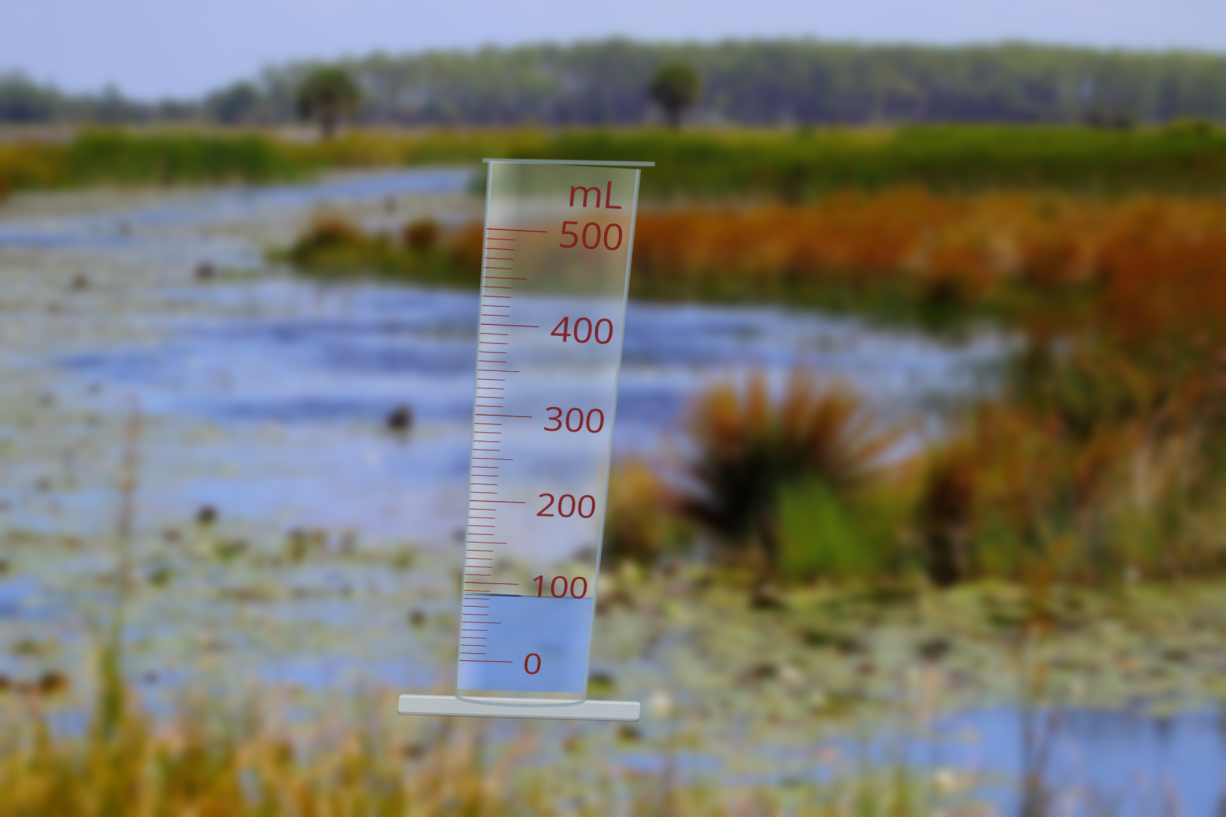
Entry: 85,mL
